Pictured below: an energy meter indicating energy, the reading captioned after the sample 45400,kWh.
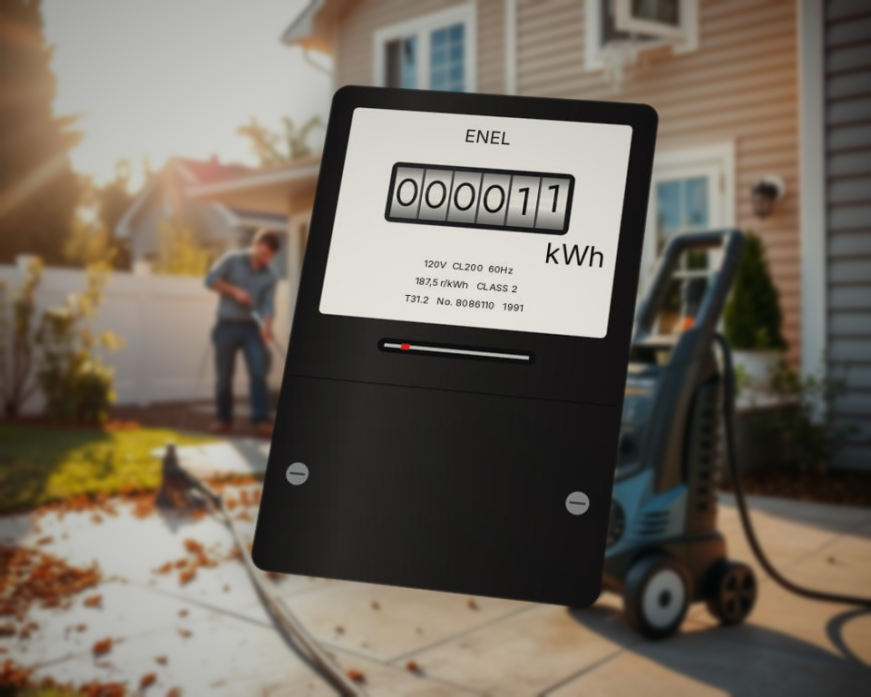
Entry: 11,kWh
